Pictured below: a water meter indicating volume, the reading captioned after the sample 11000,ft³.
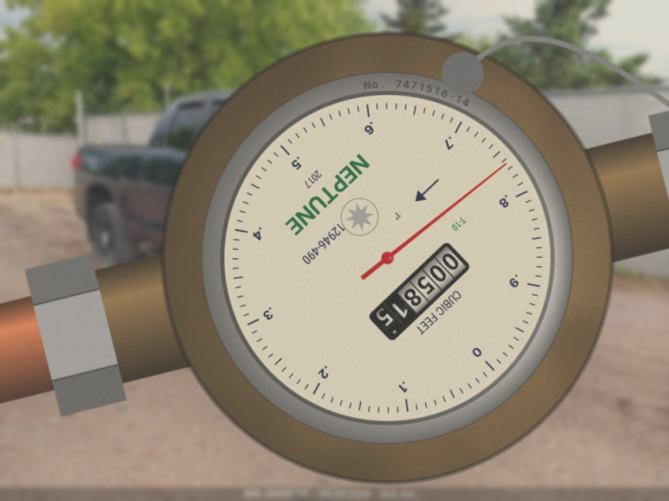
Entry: 5814.76,ft³
